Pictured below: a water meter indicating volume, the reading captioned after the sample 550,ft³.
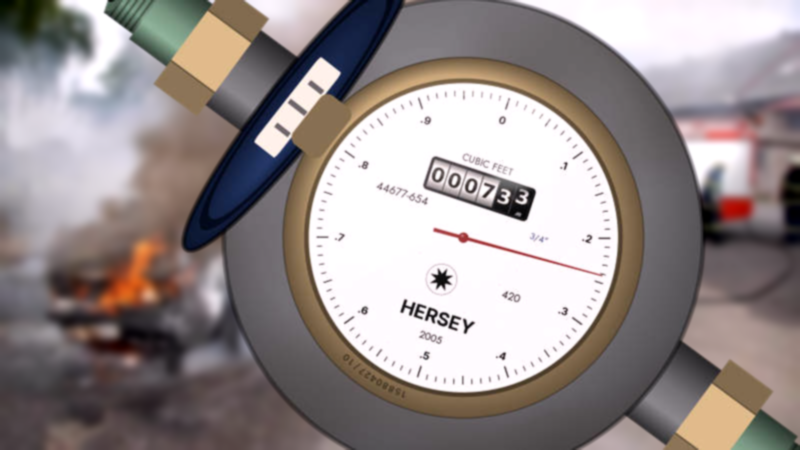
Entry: 733.24,ft³
